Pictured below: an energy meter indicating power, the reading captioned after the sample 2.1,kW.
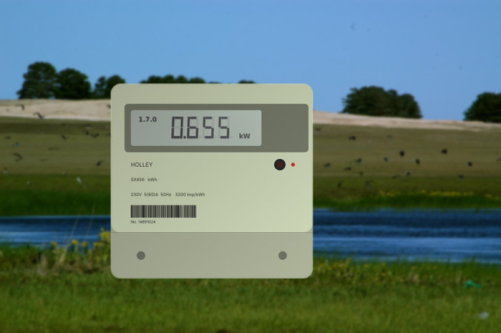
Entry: 0.655,kW
